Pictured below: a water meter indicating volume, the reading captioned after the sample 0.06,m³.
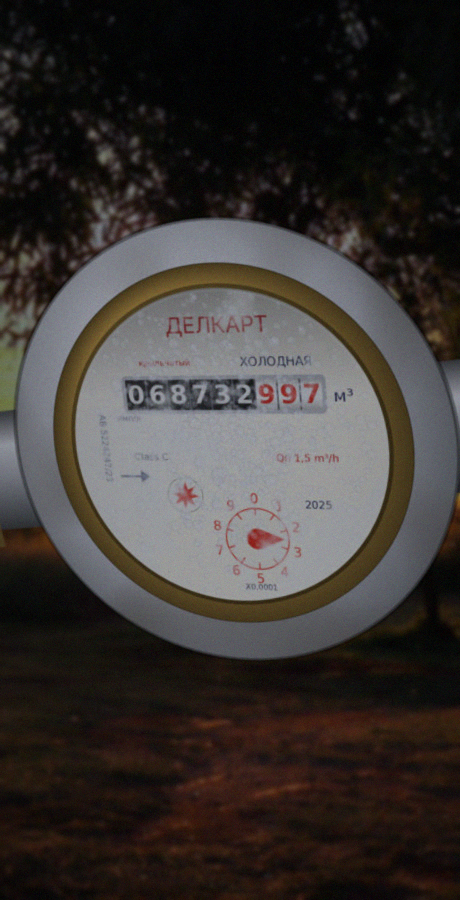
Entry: 68732.9972,m³
